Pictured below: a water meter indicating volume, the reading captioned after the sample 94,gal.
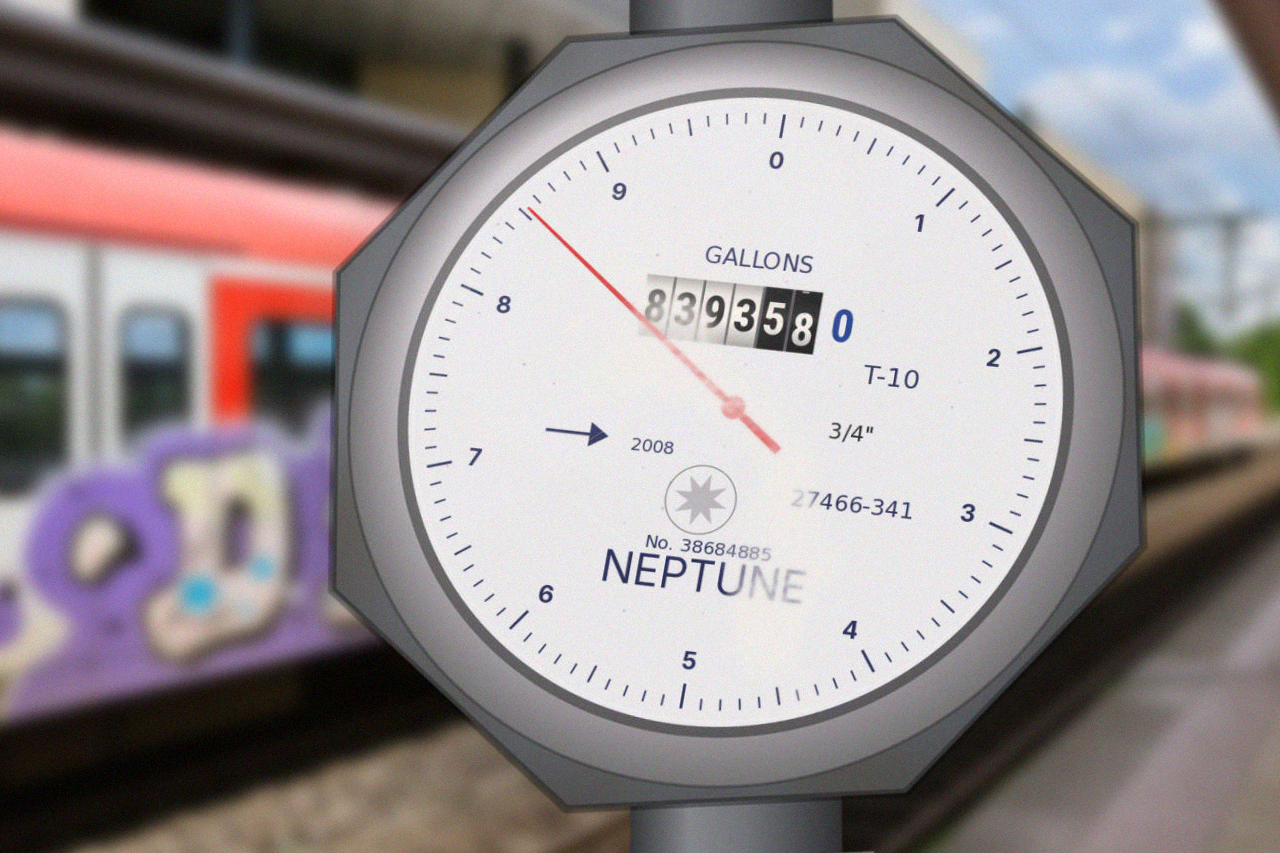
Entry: 8393578.5,gal
